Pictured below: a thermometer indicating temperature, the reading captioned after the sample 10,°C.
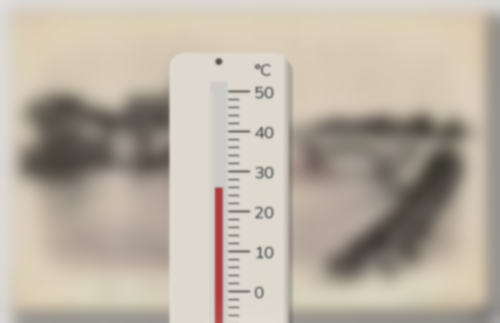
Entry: 26,°C
